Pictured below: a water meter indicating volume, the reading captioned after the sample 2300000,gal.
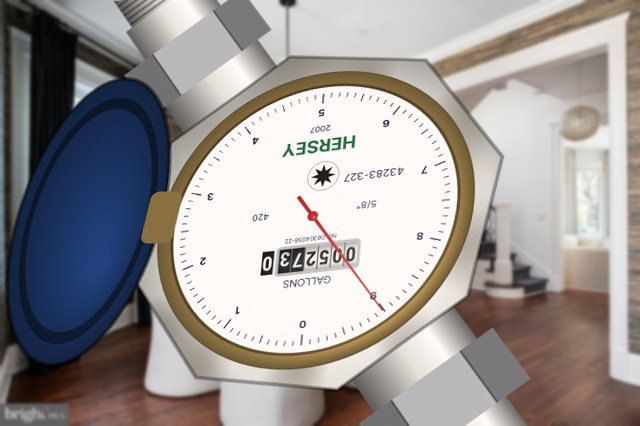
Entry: 52729.0,gal
